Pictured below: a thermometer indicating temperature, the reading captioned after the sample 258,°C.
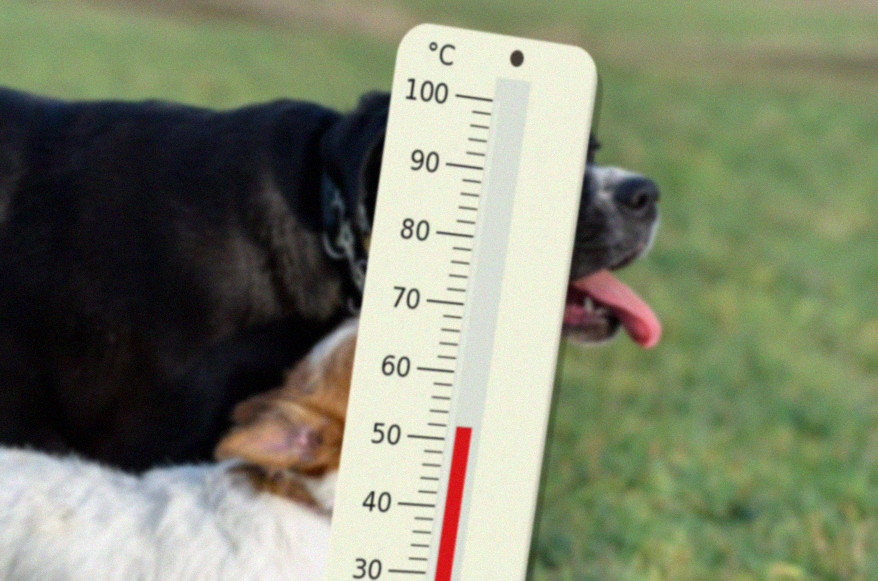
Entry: 52,°C
